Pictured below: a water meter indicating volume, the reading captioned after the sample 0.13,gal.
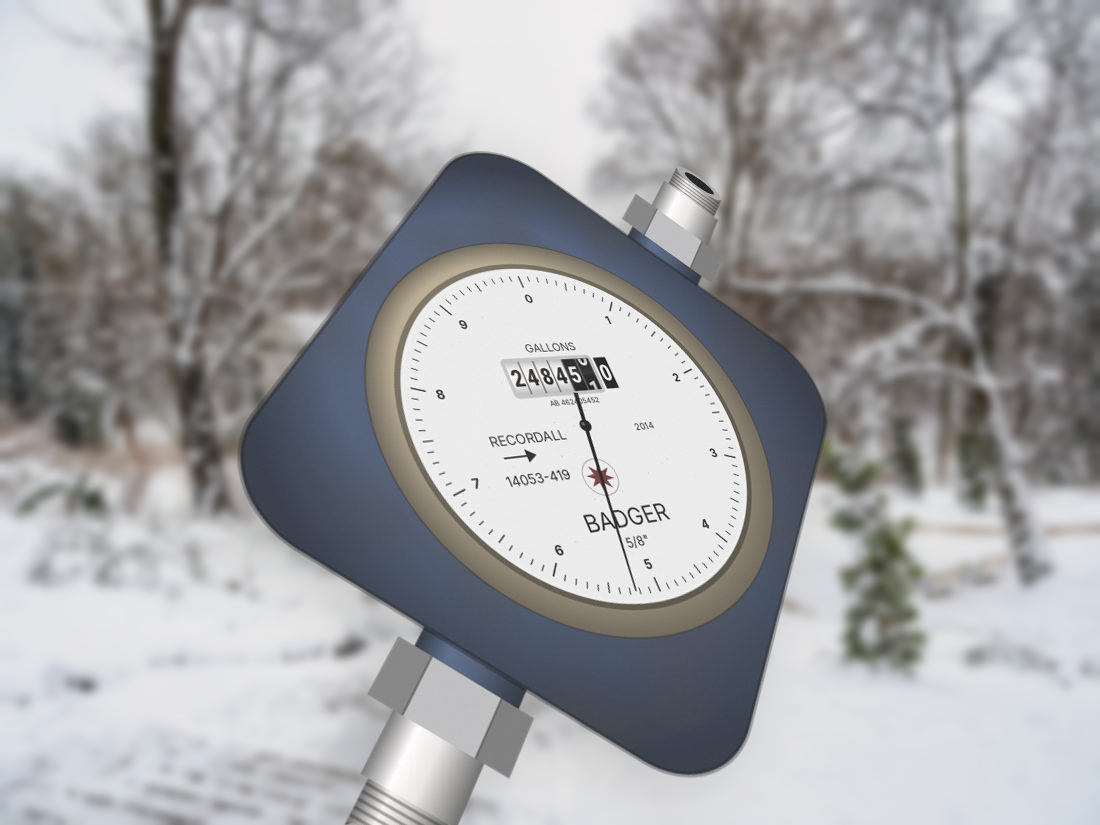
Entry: 2484505.2,gal
